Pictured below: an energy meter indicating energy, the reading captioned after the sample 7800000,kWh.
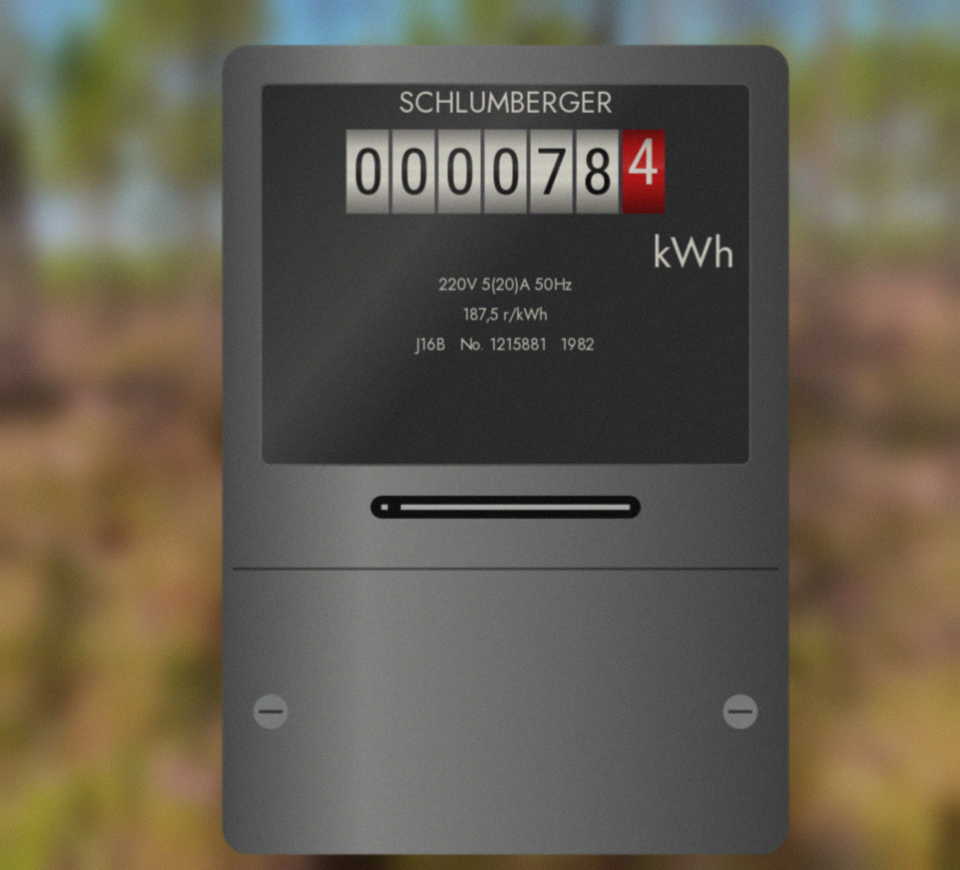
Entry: 78.4,kWh
